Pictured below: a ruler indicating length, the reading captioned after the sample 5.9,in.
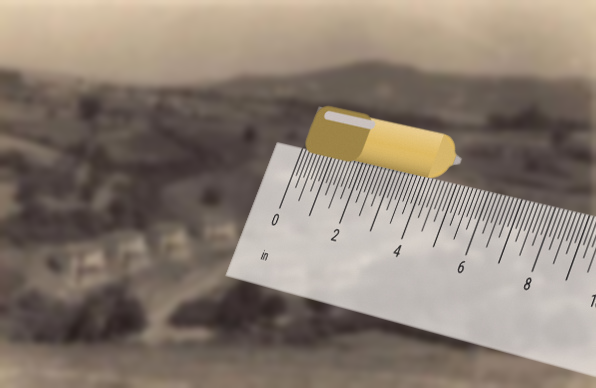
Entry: 4.875,in
